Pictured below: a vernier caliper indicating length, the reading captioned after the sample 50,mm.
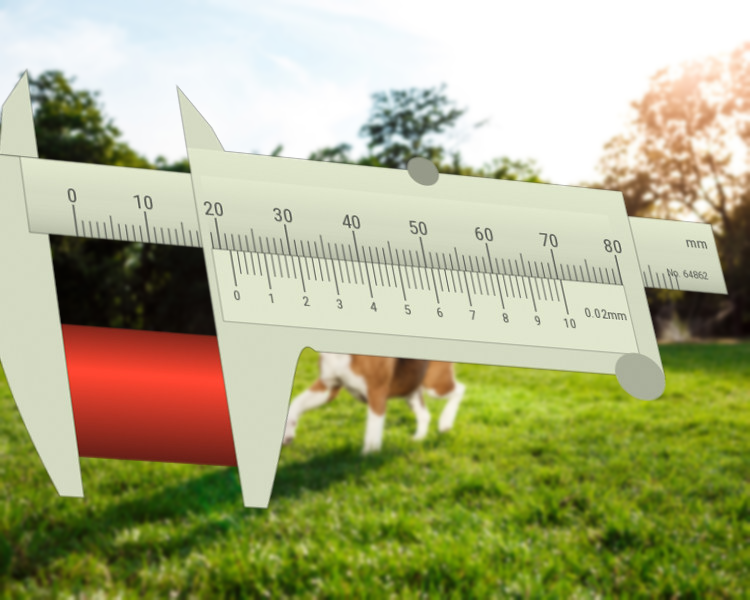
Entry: 21.4,mm
